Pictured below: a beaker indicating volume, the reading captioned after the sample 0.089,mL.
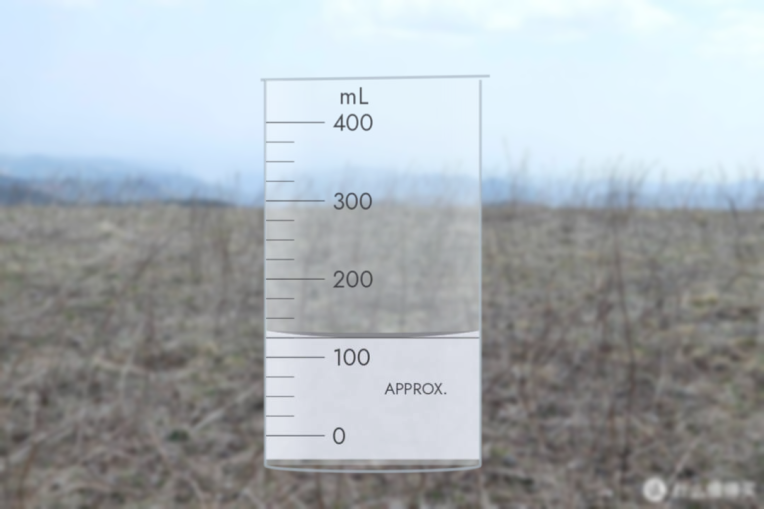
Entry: 125,mL
